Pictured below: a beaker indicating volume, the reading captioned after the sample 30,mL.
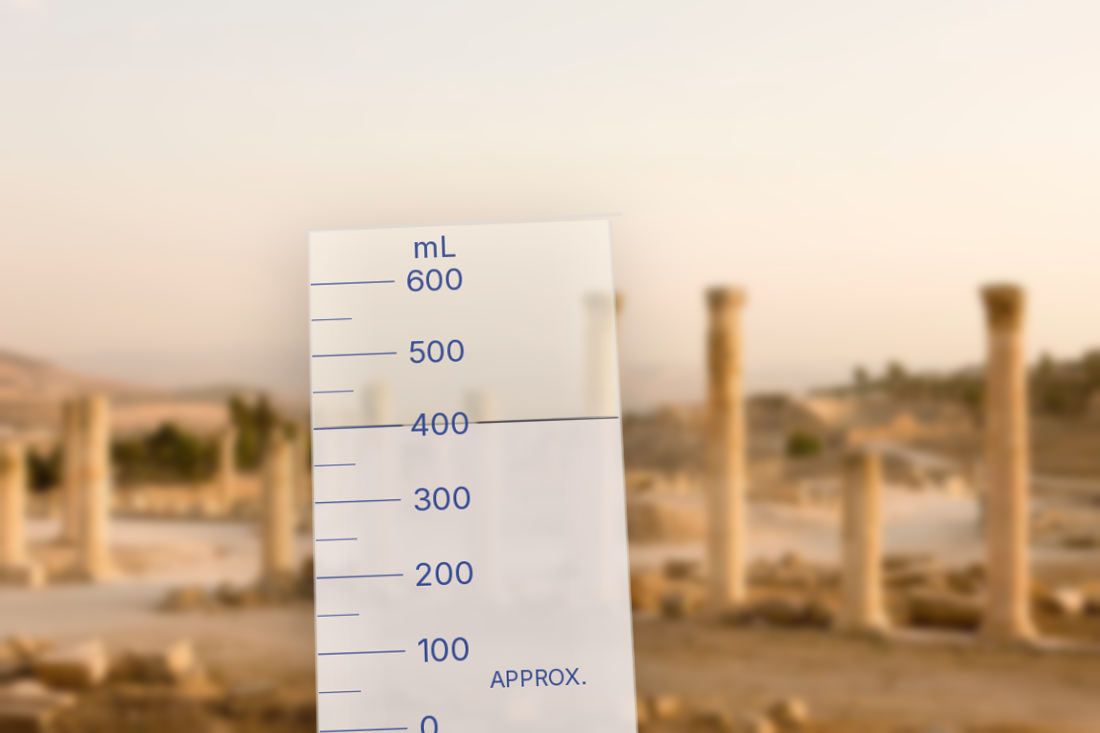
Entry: 400,mL
